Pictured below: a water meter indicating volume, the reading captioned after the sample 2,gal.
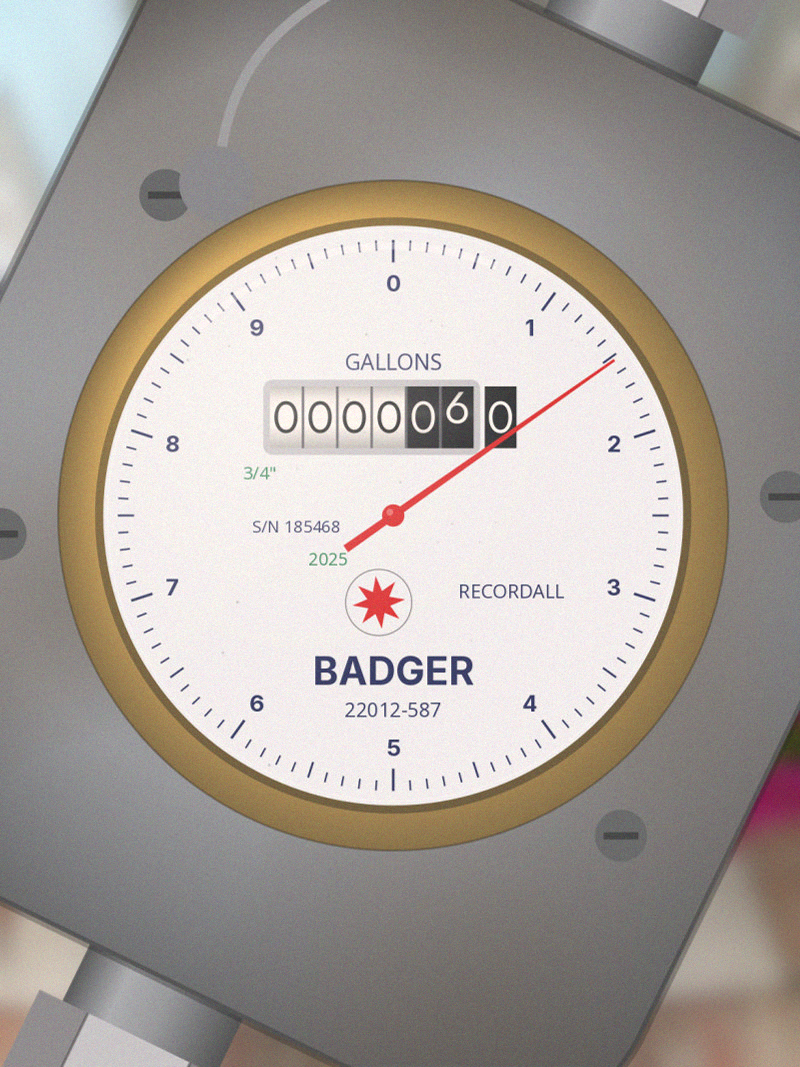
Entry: 61.5,gal
